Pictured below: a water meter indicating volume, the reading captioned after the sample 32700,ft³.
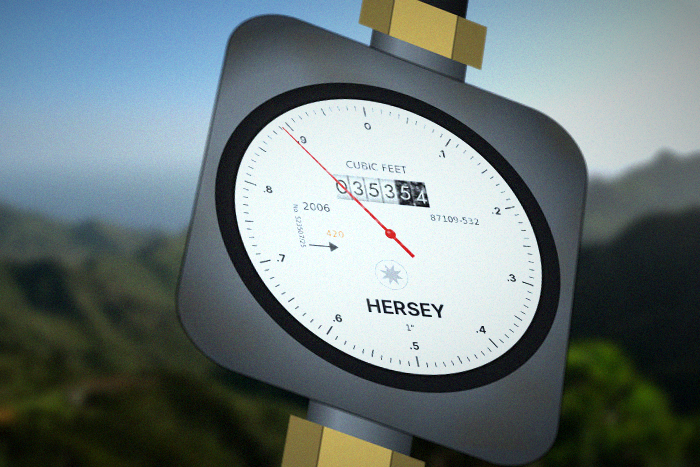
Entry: 35353.89,ft³
